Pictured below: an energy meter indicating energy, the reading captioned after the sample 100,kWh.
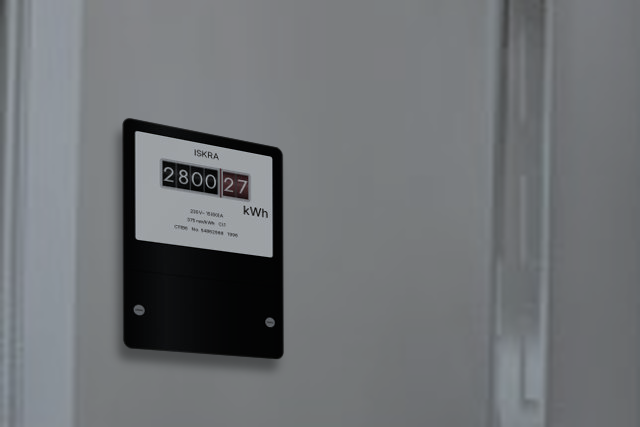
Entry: 2800.27,kWh
